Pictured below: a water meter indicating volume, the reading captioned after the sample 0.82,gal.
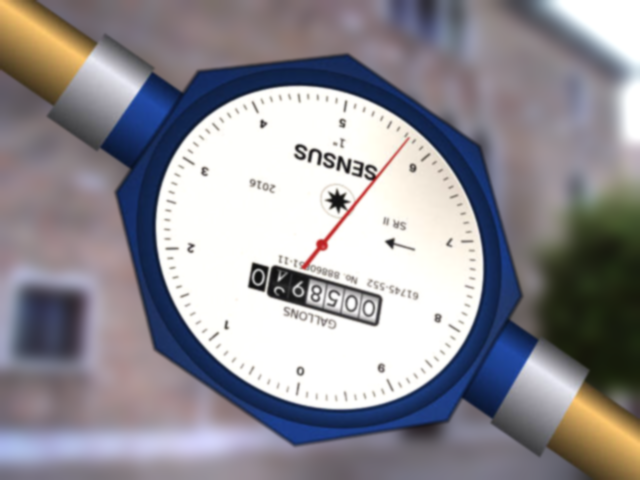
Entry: 58935.7,gal
